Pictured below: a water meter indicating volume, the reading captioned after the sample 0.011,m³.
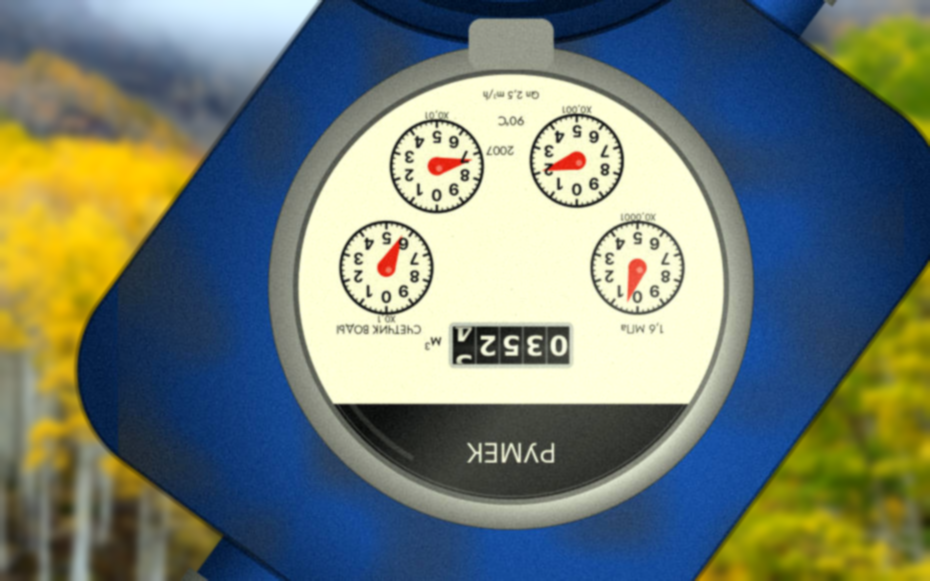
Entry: 3523.5720,m³
